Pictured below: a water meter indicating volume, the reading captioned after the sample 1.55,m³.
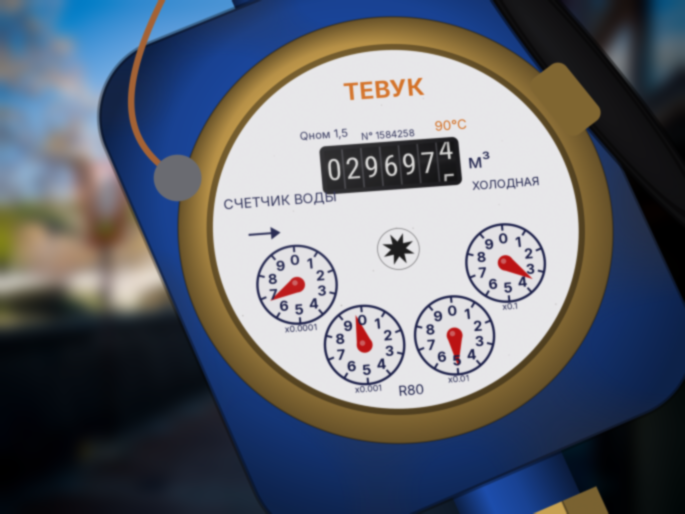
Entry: 296974.3496,m³
